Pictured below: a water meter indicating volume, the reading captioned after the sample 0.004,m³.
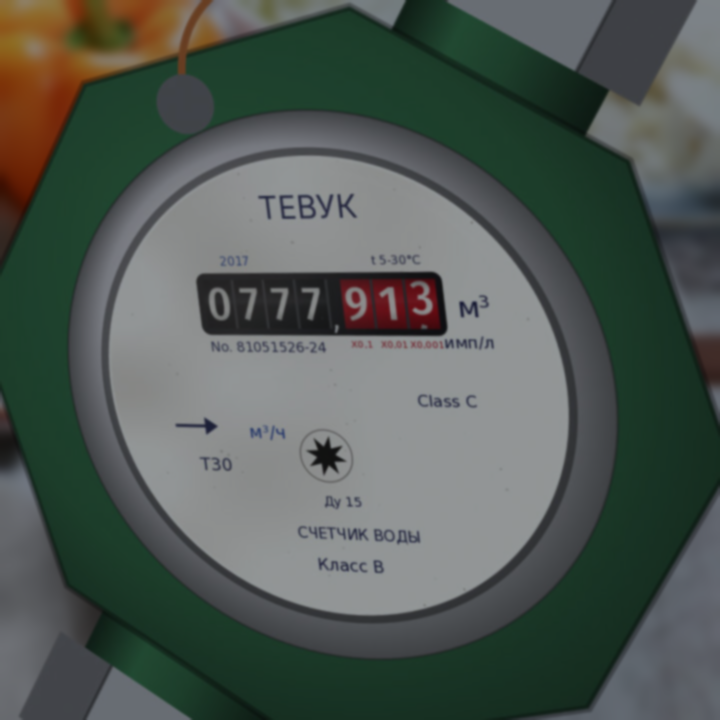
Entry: 777.913,m³
